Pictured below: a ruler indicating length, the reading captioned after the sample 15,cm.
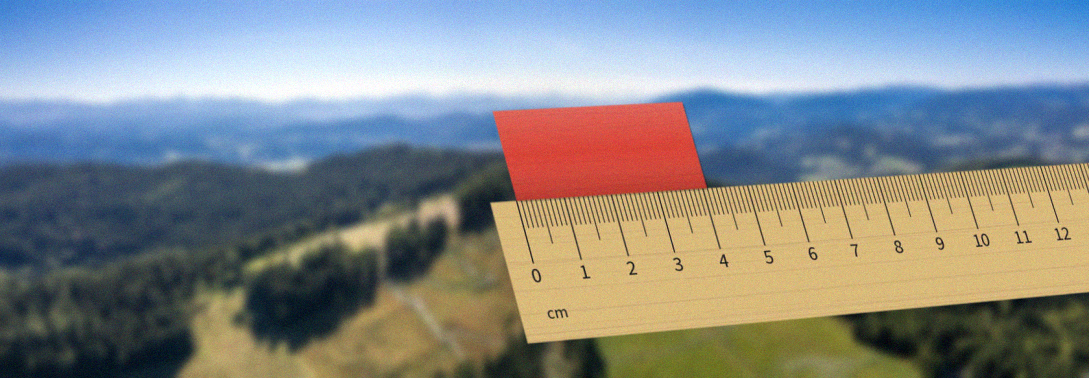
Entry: 4.1,cm
